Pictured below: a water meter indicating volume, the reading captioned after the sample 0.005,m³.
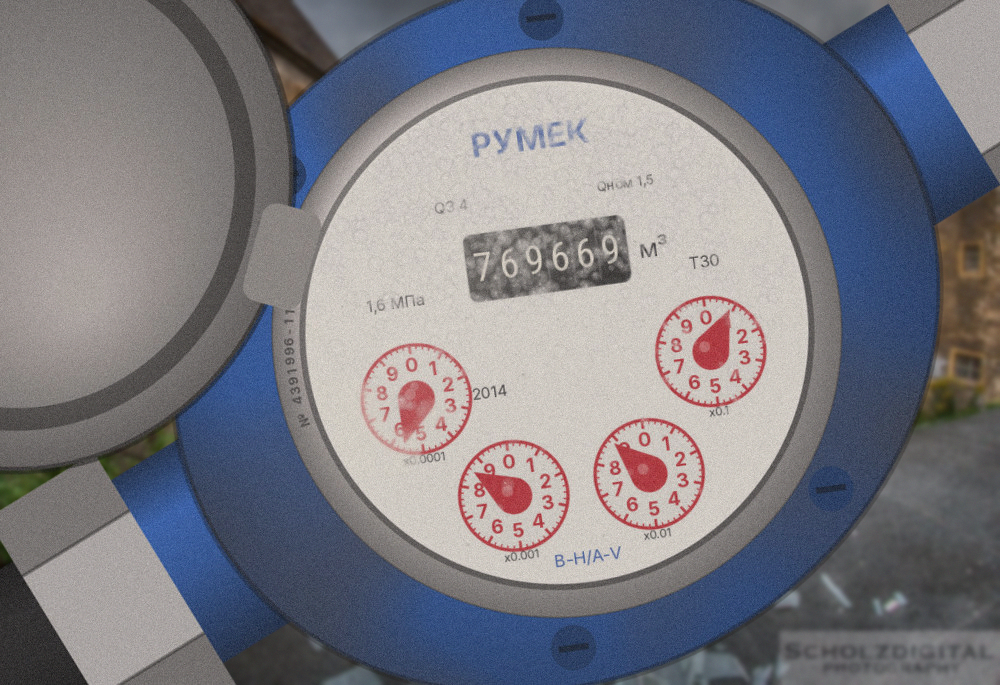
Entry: 769669.0885,m³
